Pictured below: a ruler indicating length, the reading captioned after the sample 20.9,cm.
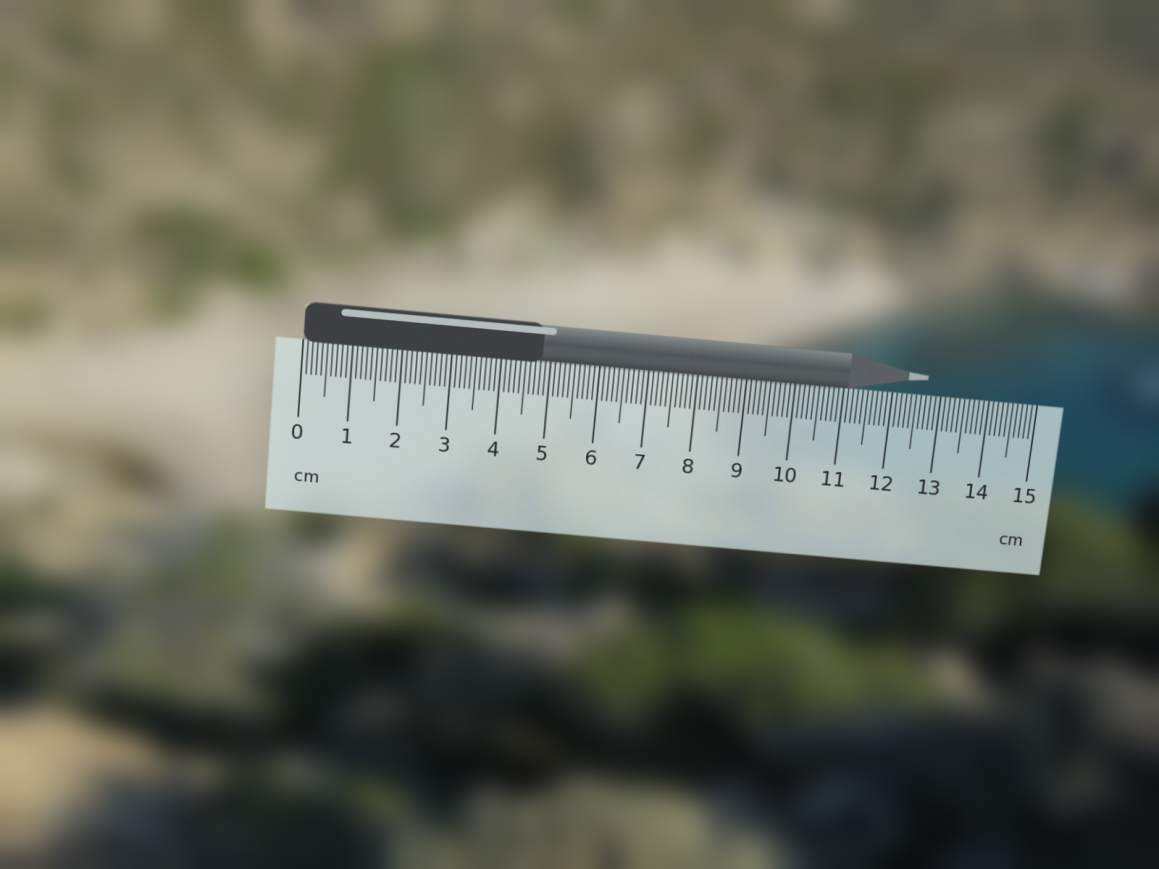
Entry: 12.7,cm
